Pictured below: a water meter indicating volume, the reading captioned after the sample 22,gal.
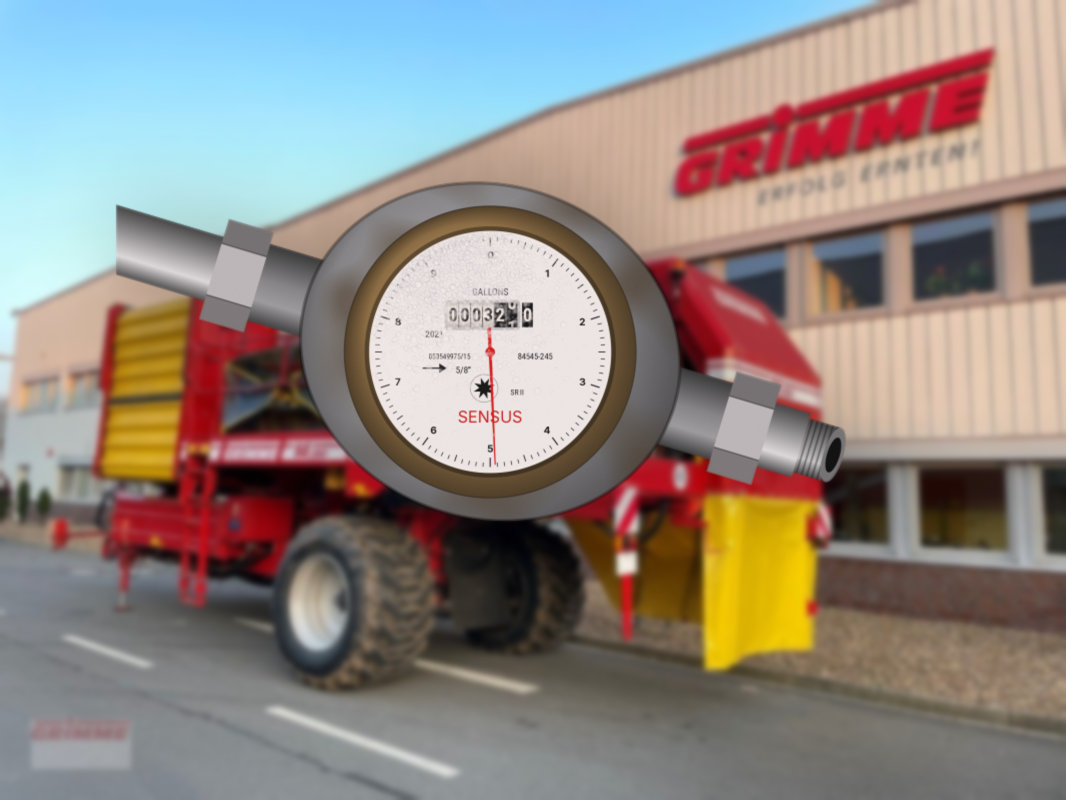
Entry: 3204.9,gal
